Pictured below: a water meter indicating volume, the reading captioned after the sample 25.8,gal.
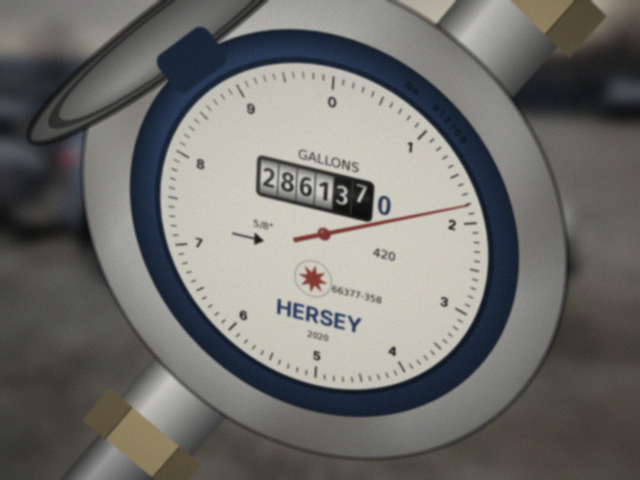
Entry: 2861371.8,gal
